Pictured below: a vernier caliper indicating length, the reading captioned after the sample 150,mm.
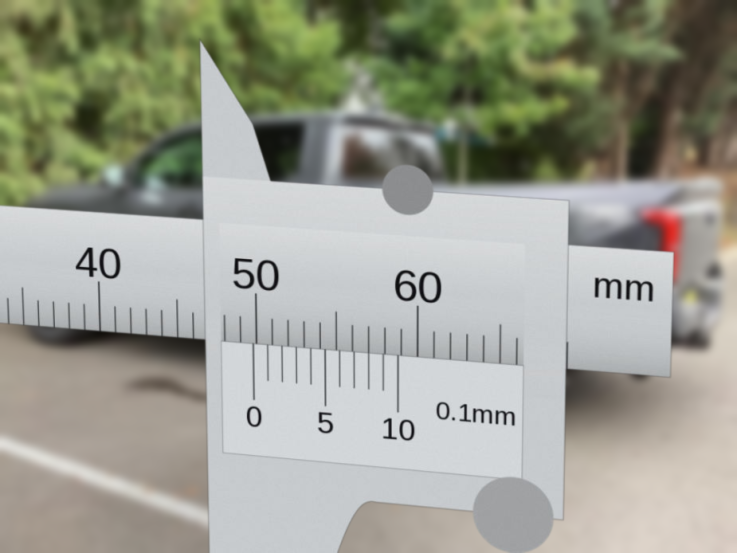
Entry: 49.8,mm
